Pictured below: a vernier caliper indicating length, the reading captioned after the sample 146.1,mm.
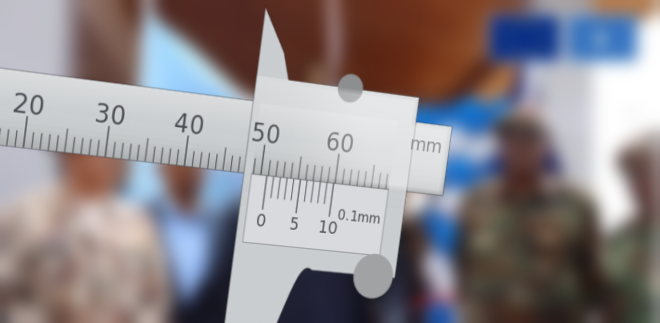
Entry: 50.8,mm
